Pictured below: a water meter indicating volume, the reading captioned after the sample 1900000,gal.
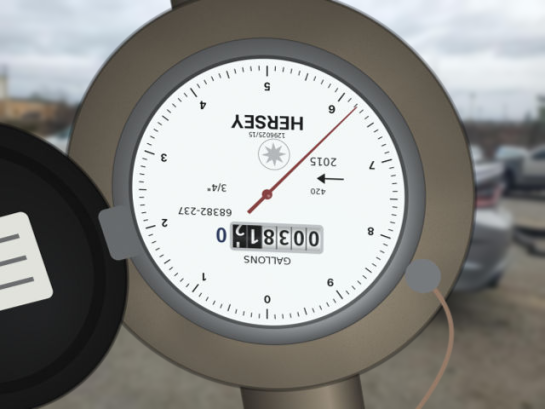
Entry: 38116.2,gal
